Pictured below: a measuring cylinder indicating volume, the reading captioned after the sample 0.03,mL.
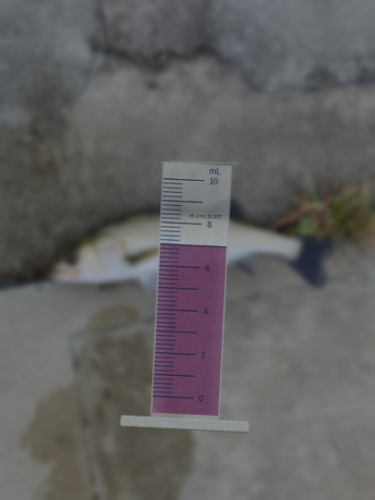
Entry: 7,mL
